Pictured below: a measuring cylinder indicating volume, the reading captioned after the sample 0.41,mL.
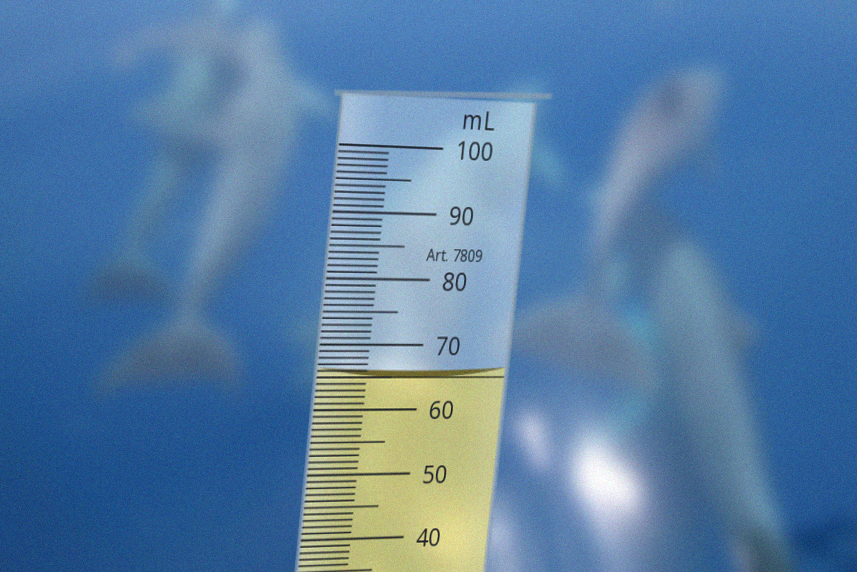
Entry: 65,mL
